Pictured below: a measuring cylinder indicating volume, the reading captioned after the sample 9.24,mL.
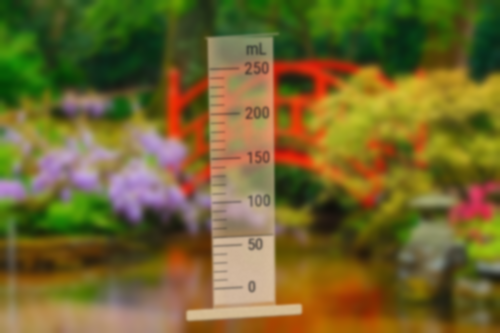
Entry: 60,mL
